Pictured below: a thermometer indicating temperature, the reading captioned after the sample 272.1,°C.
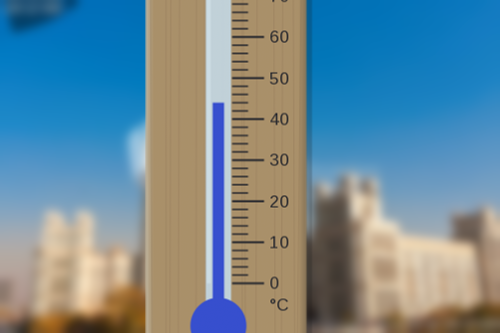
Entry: 44,°C
